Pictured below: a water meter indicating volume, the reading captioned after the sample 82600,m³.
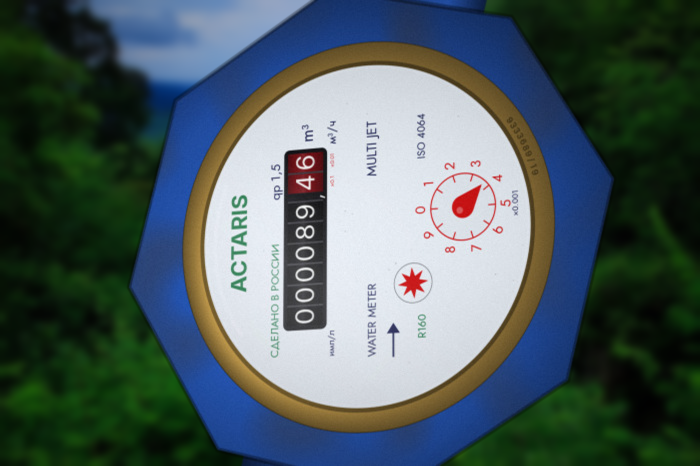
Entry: 89.463,m³
